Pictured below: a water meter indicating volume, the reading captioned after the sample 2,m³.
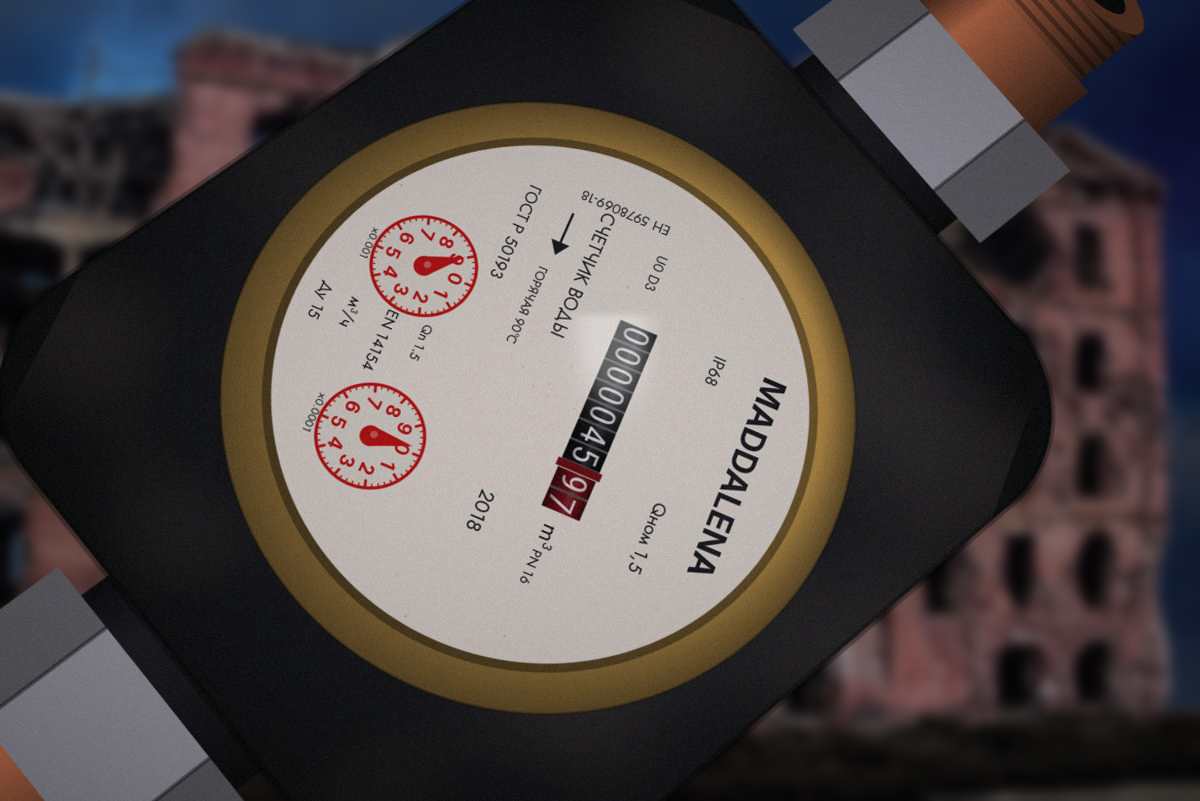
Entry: 45.9689,m³
